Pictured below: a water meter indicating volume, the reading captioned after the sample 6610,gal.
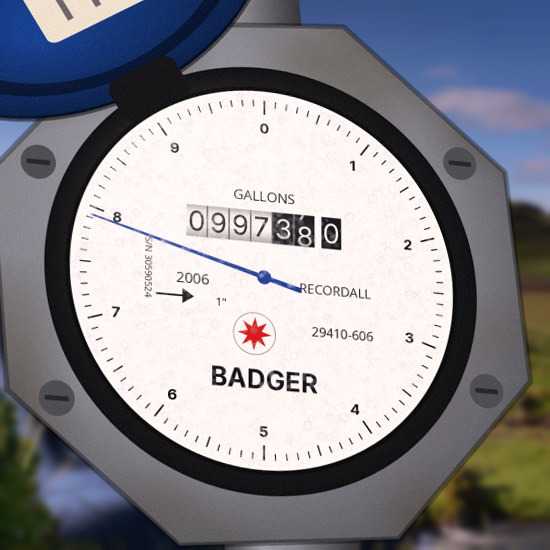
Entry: 997377.9,gal
